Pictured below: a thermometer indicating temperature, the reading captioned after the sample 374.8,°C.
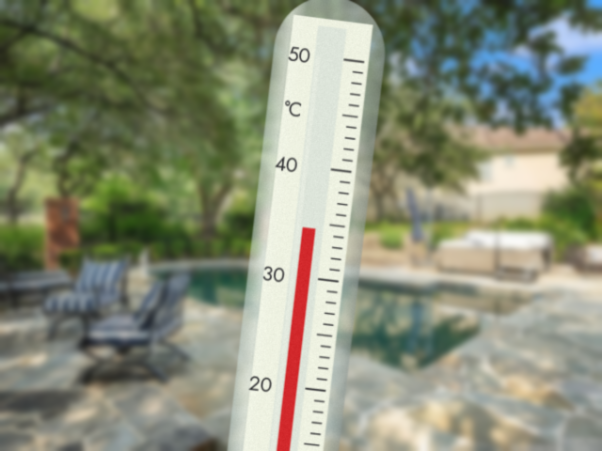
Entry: 34.5,°C
